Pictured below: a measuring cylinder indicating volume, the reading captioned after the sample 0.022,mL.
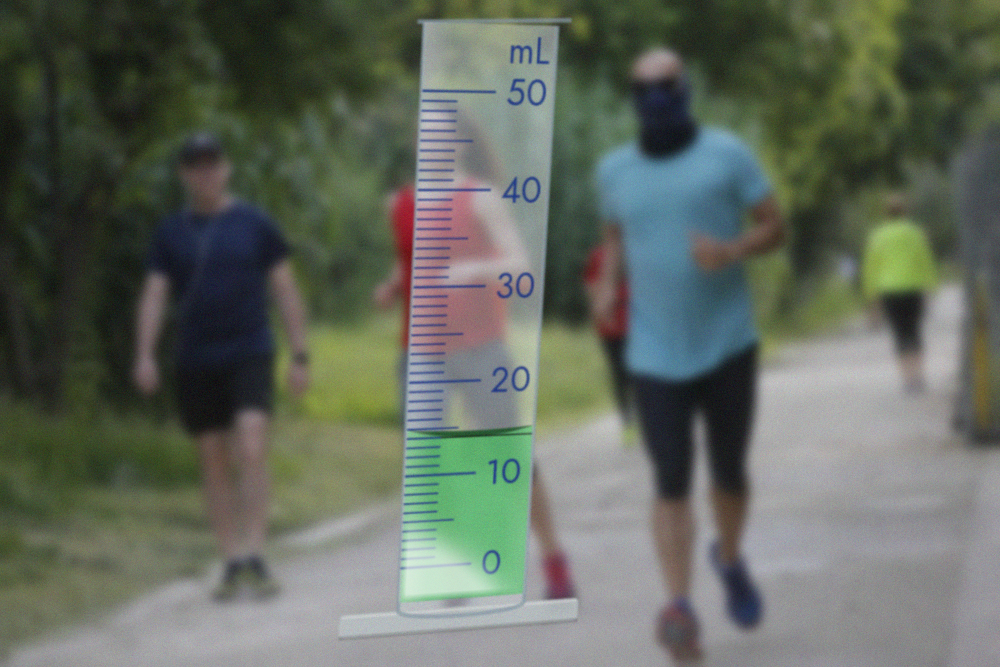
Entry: 14,mL
